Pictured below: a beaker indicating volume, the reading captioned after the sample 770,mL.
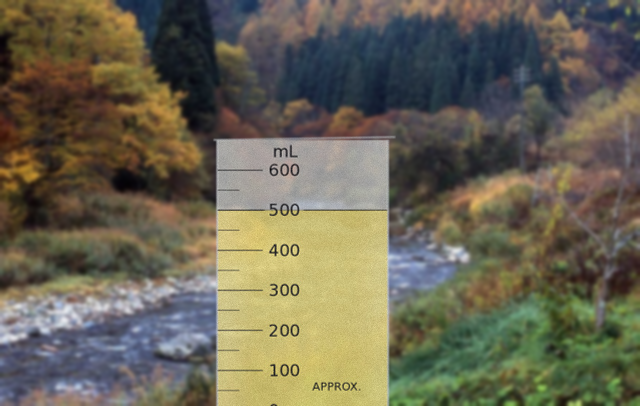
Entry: 500,mL
